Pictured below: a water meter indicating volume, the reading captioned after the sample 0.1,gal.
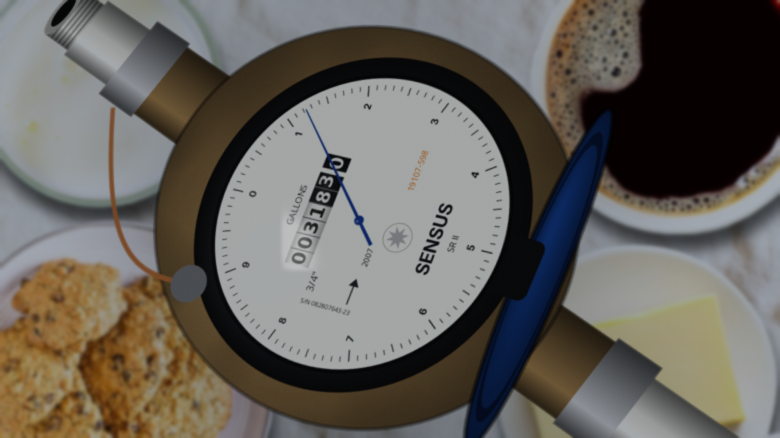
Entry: 31831.2,gal
